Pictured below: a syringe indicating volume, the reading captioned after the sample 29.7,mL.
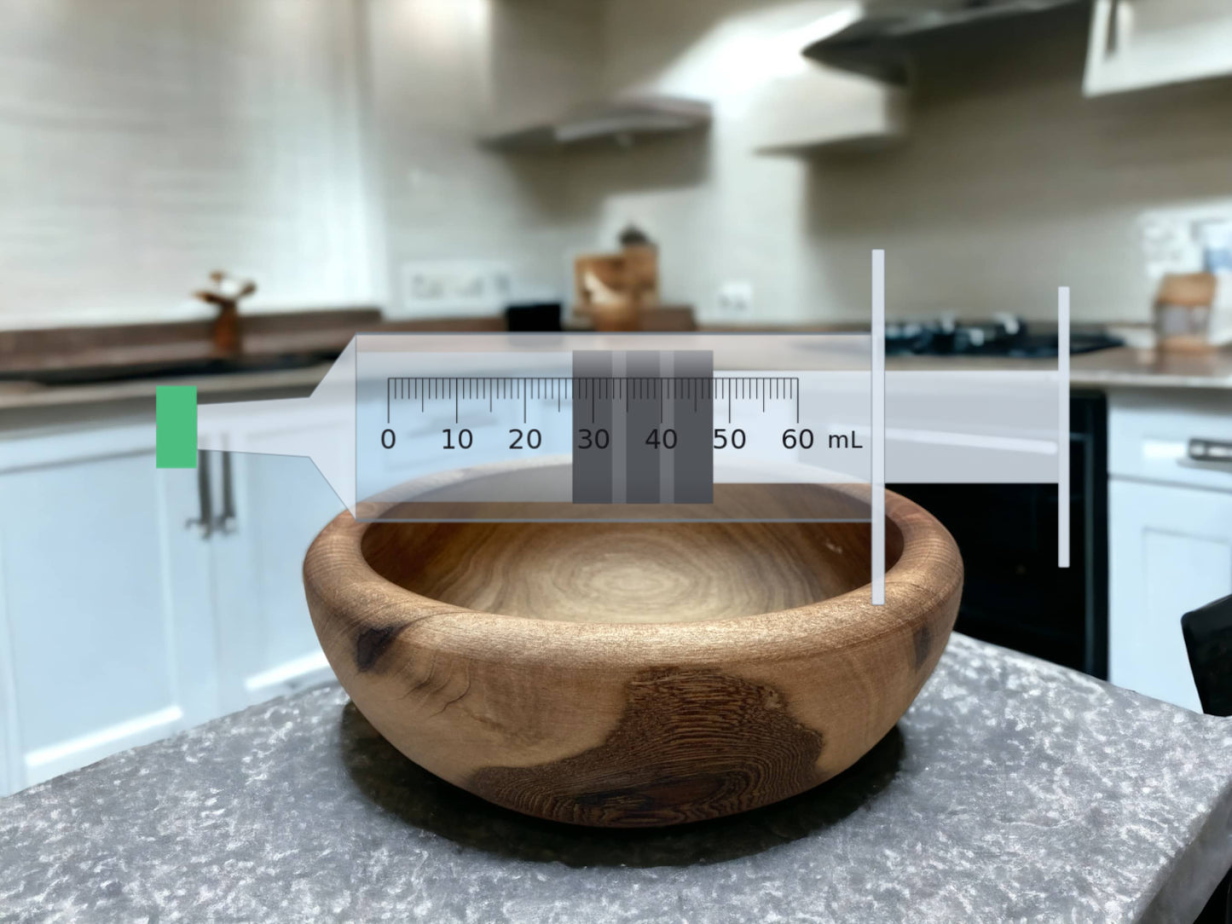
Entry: 27,mL
